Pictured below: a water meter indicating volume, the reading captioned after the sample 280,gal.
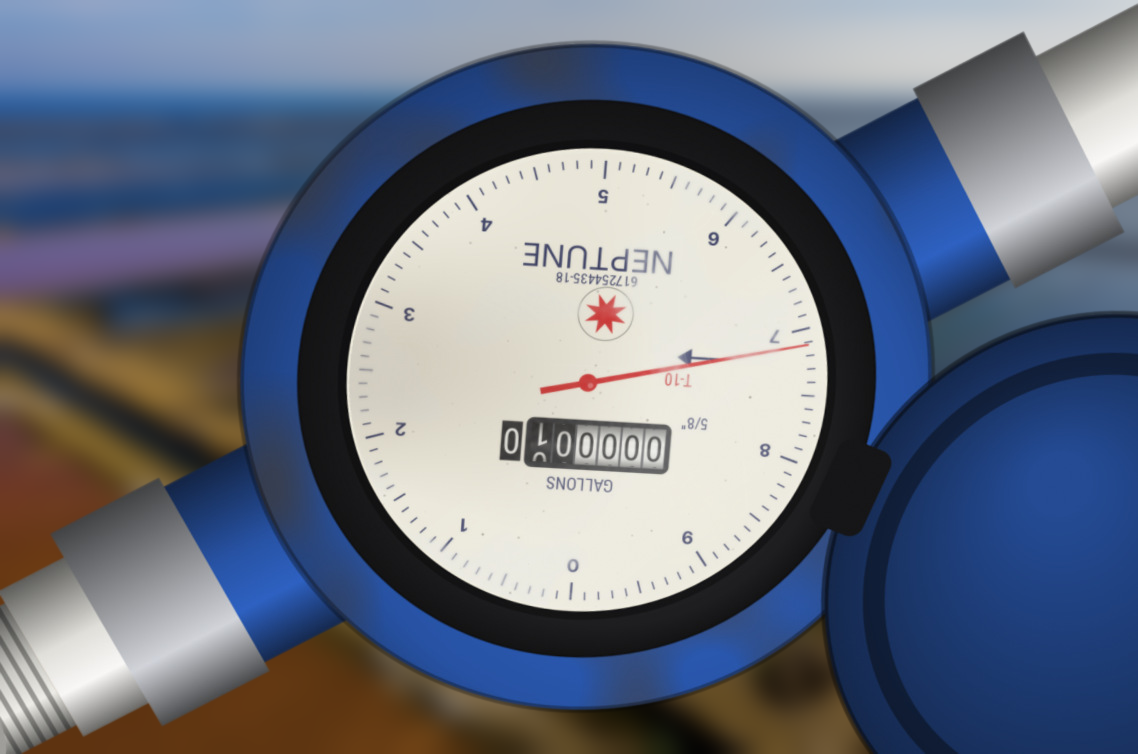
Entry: 7.1,gal
